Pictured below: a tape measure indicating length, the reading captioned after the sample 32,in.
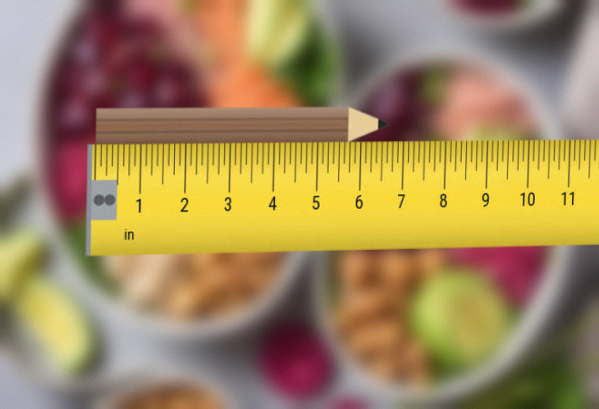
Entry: 6.625,in
